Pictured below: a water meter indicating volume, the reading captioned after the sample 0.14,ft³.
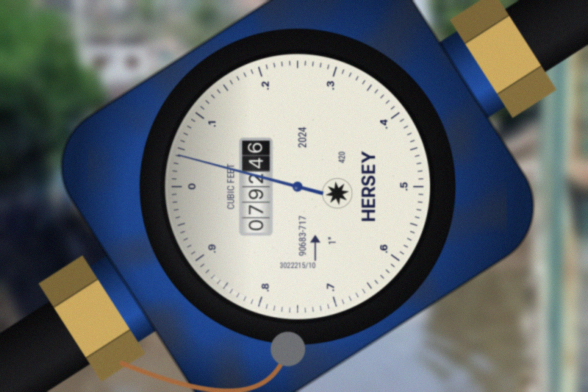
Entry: 79246.04,ft³
